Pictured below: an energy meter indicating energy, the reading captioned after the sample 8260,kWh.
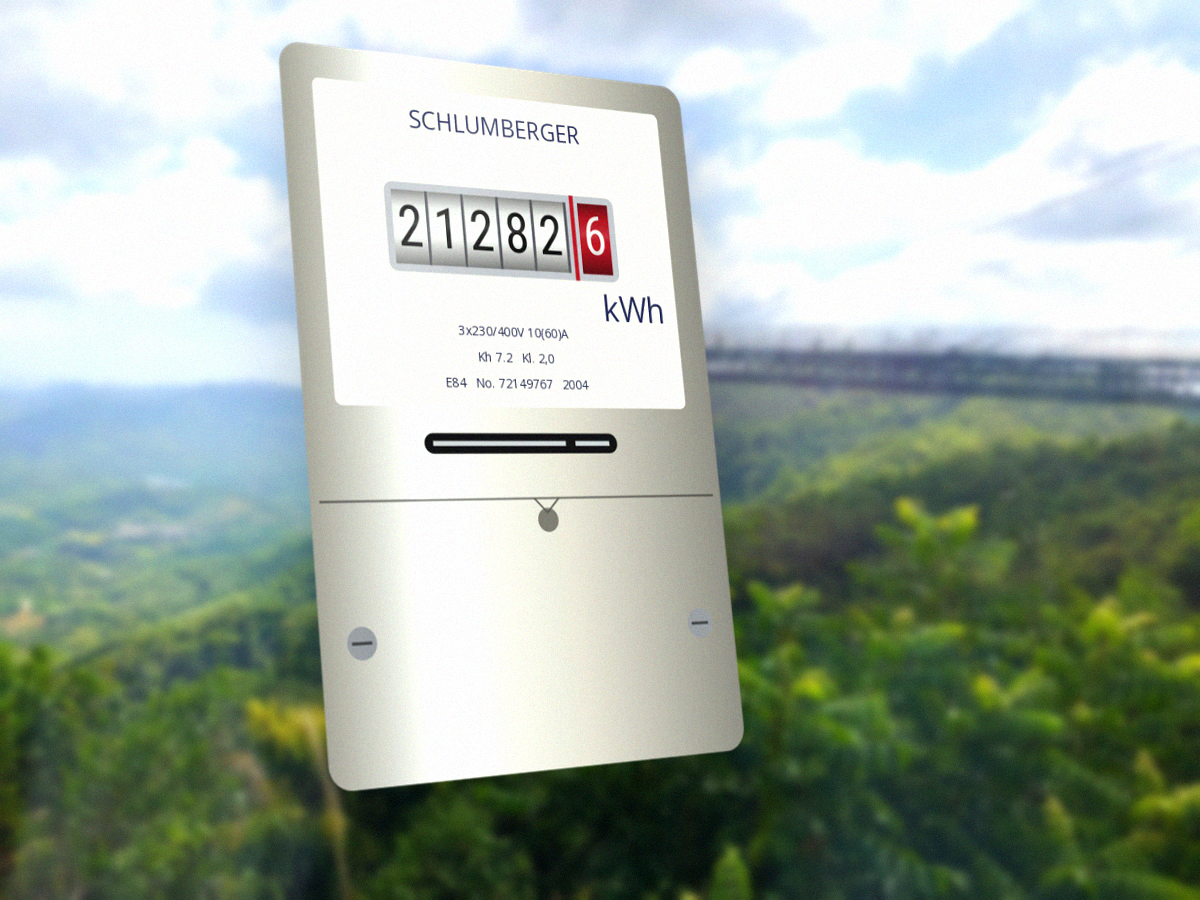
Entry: 21282.6,kWh
